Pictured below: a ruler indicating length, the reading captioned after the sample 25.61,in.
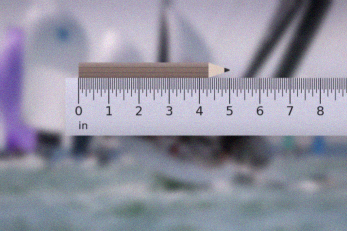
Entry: 5,in
